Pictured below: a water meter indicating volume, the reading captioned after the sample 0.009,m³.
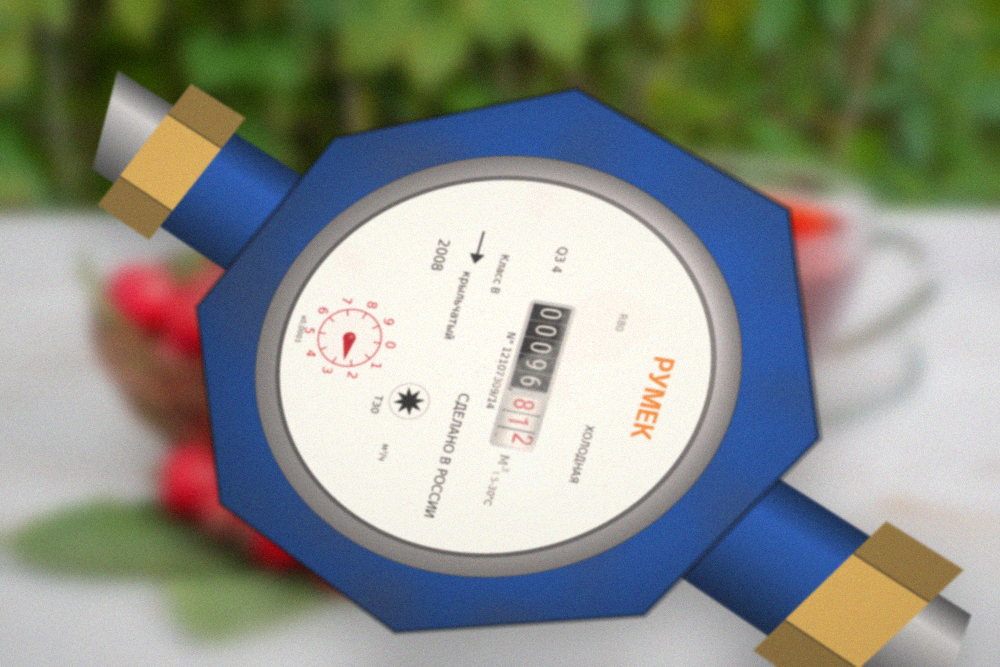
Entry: 96.8122,m³
